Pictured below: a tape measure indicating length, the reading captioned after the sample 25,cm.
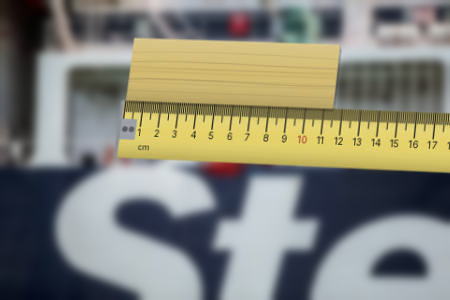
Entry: 11.5,cm
